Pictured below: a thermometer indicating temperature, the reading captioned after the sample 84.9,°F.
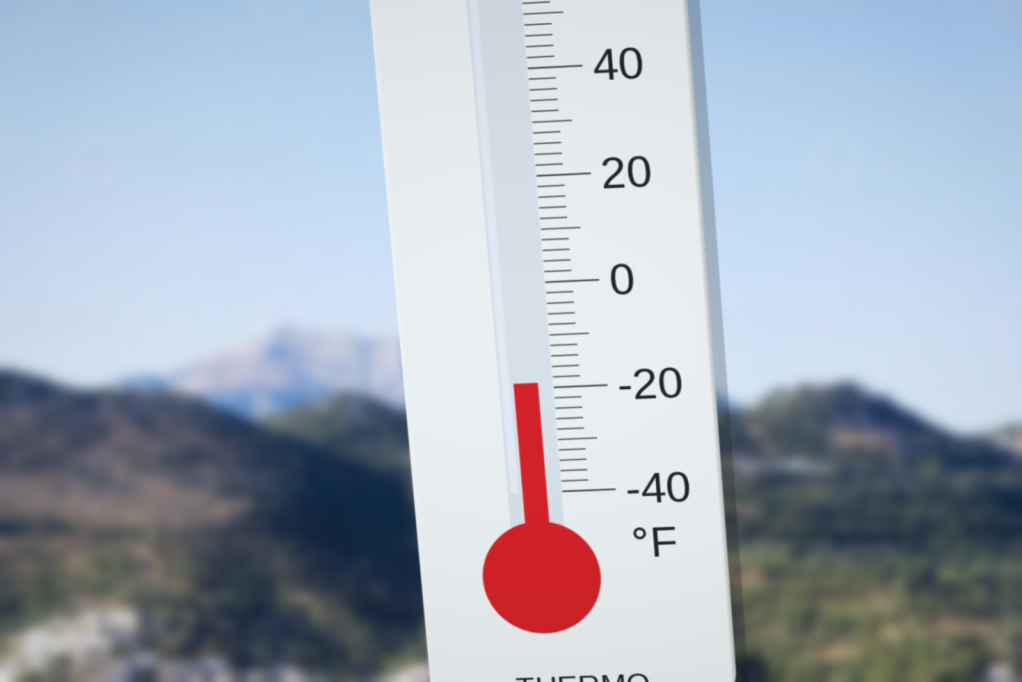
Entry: -19,°F
